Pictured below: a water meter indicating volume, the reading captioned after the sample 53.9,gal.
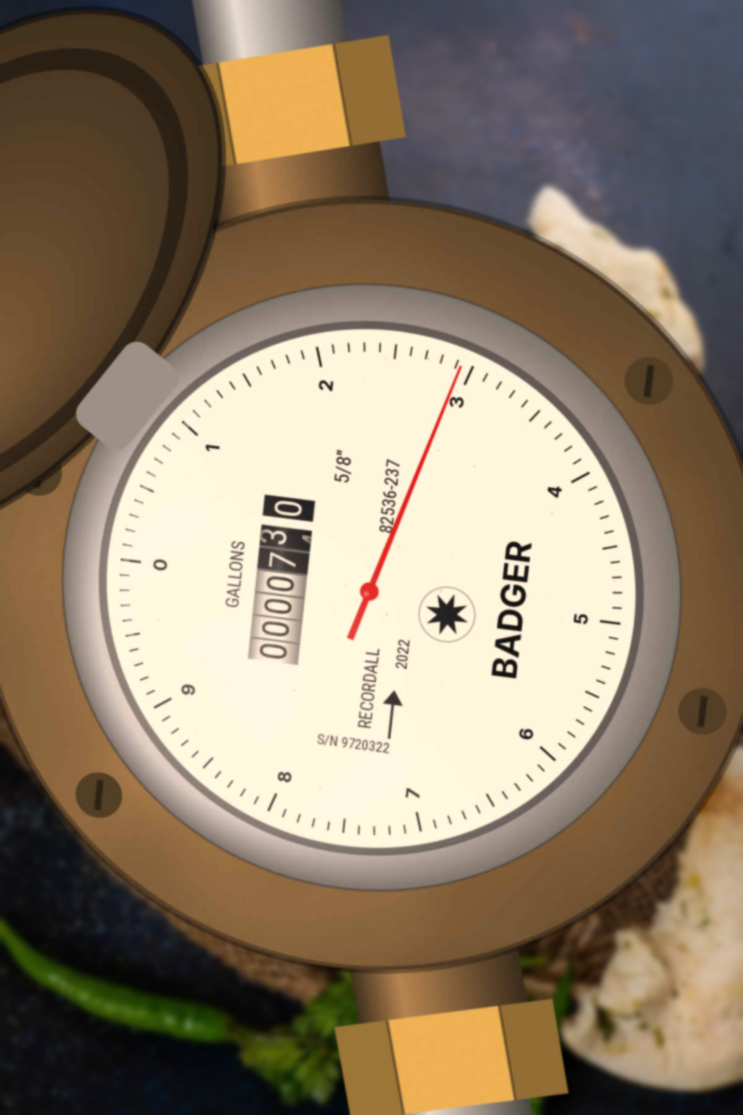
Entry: 732.9,gal
